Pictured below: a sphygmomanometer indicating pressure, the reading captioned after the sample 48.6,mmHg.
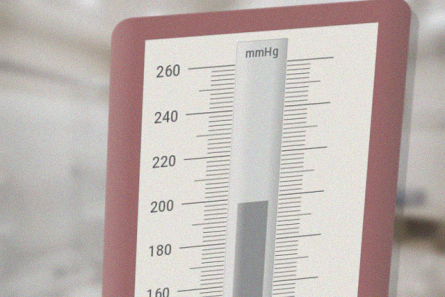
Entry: 198,mmHg
